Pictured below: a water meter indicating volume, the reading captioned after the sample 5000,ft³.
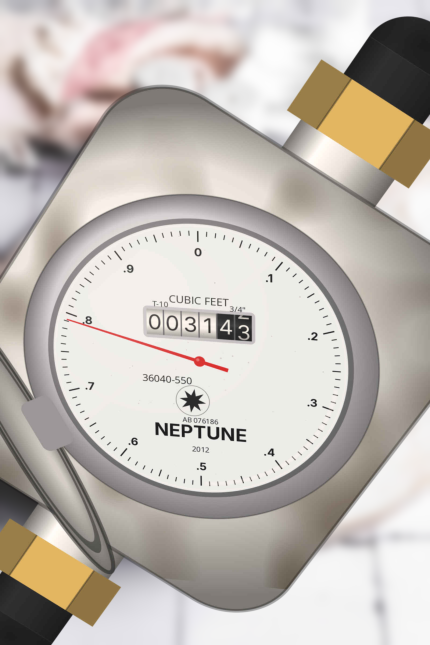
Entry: 3142.79,ft³
